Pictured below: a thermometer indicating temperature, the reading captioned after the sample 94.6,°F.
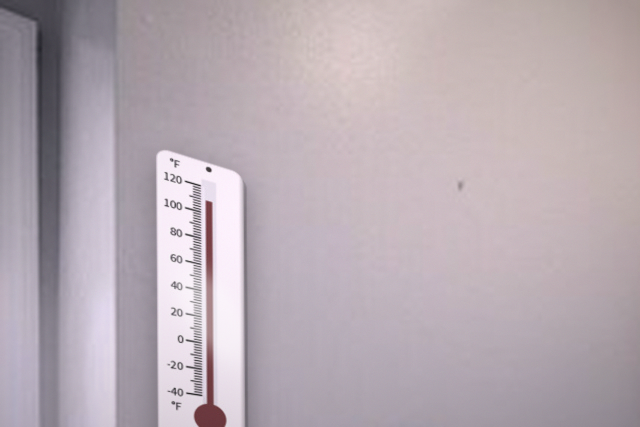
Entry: 110,°F
